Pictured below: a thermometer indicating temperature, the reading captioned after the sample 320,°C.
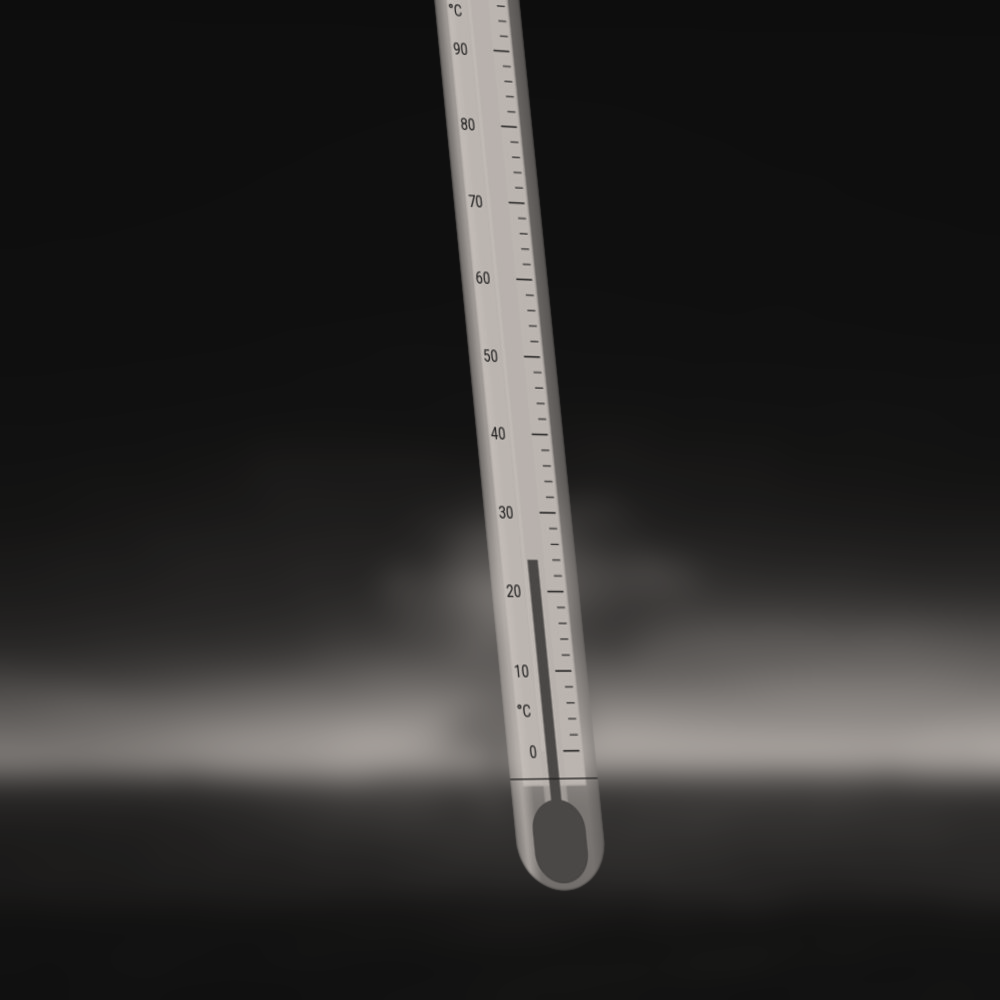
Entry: 24,°C
